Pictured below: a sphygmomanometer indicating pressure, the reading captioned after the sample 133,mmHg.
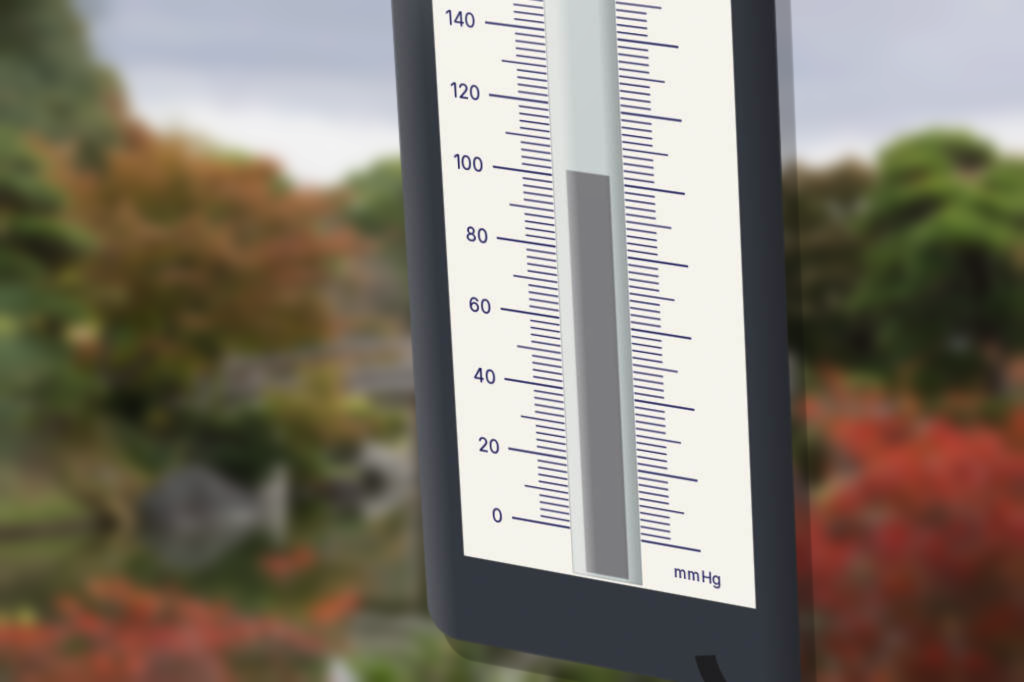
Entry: 102,mmHg
